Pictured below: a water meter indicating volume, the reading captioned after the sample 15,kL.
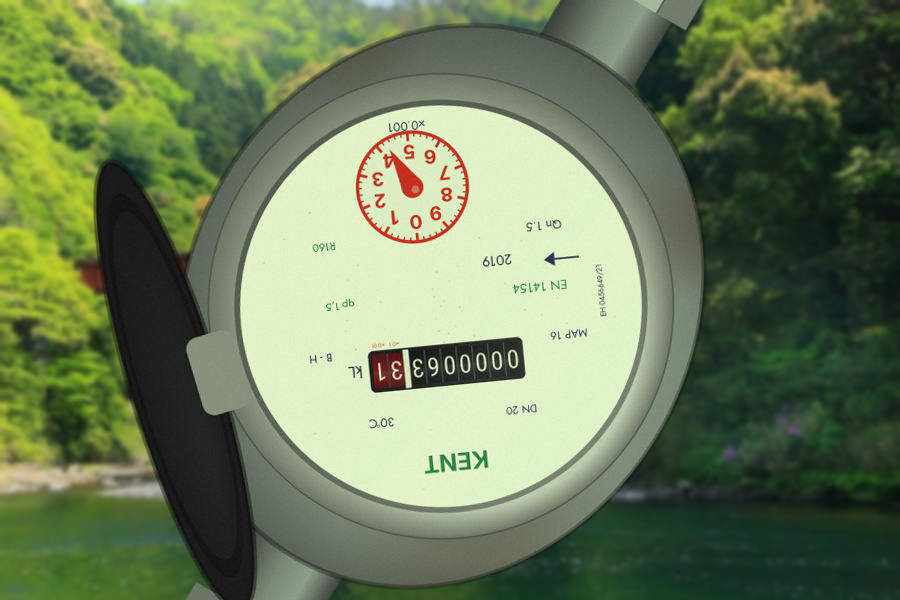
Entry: 63.314,kL
